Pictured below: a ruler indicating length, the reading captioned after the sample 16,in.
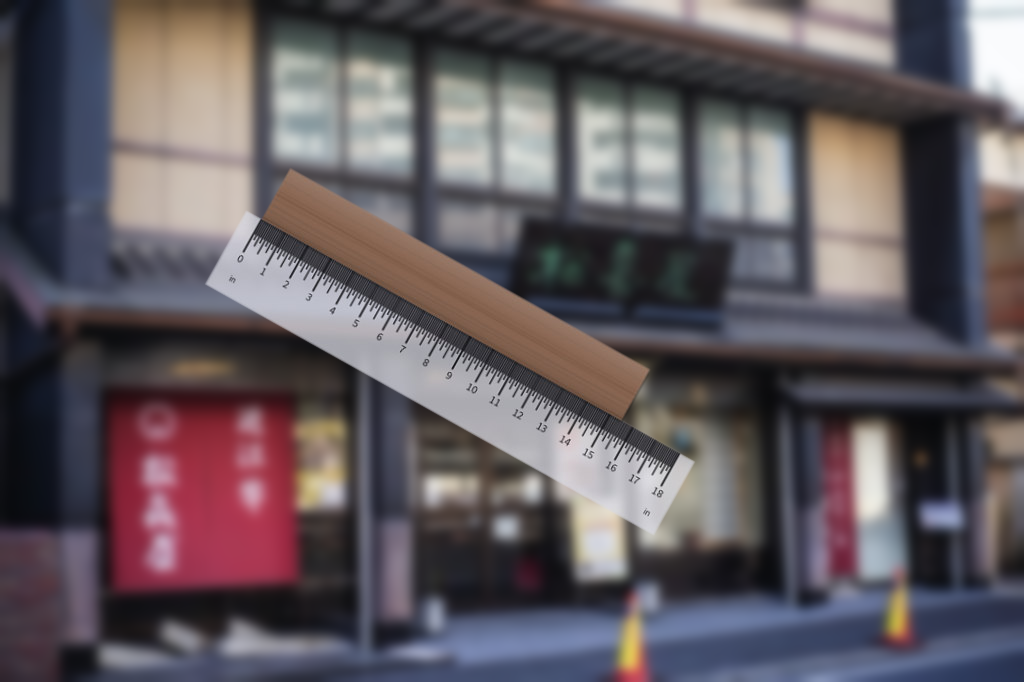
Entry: 15.5,in
